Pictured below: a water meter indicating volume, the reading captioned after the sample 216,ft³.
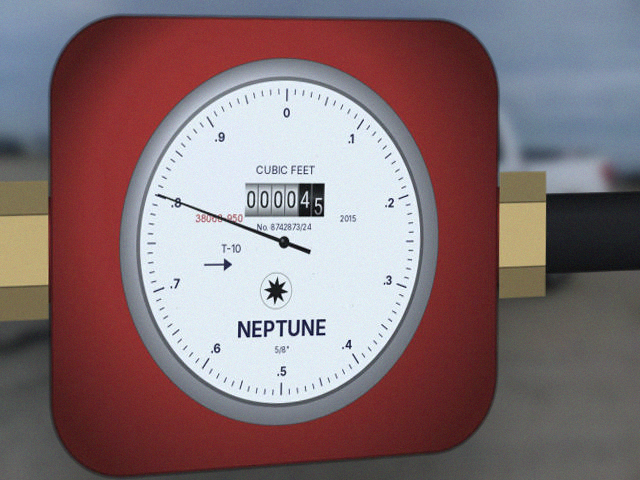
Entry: 44.80,ft³
